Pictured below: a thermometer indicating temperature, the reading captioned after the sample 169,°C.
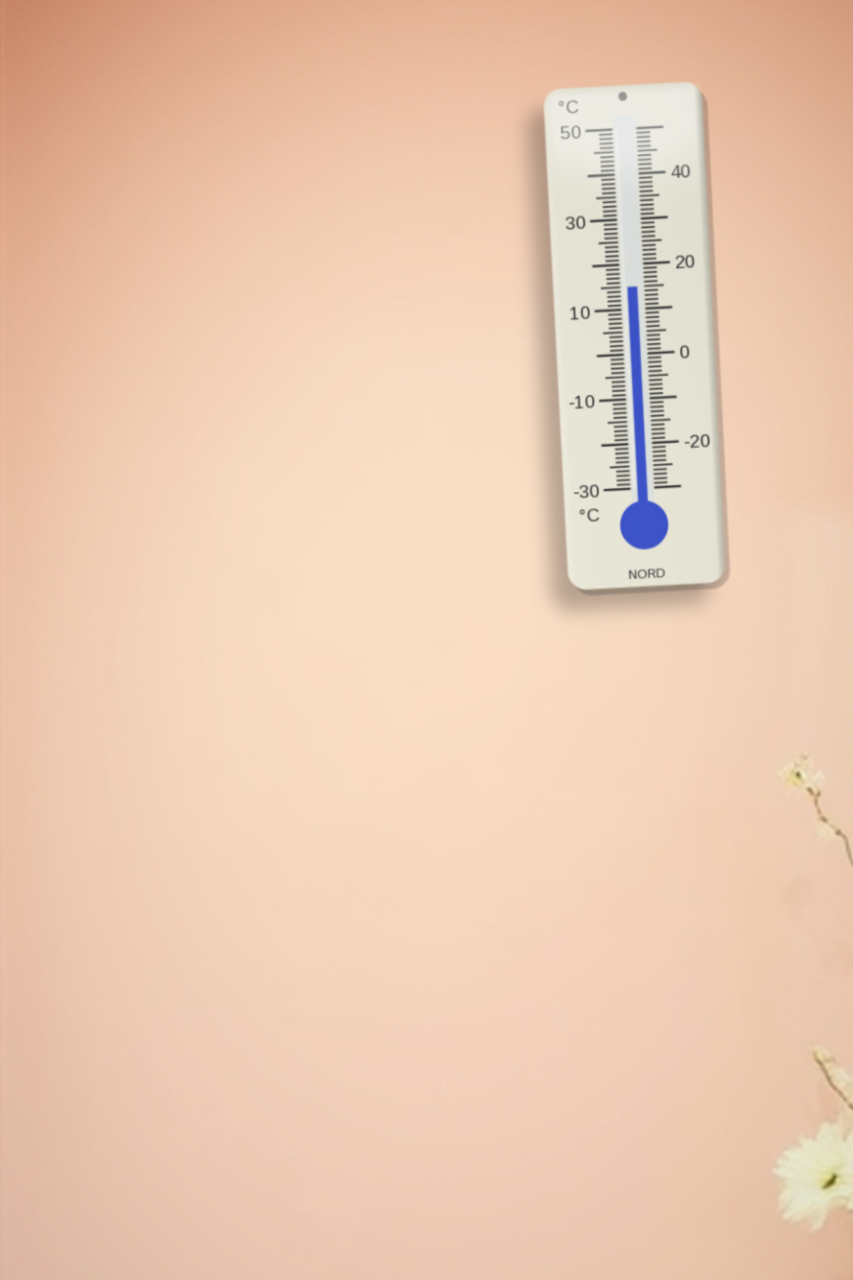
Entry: 15,°C
